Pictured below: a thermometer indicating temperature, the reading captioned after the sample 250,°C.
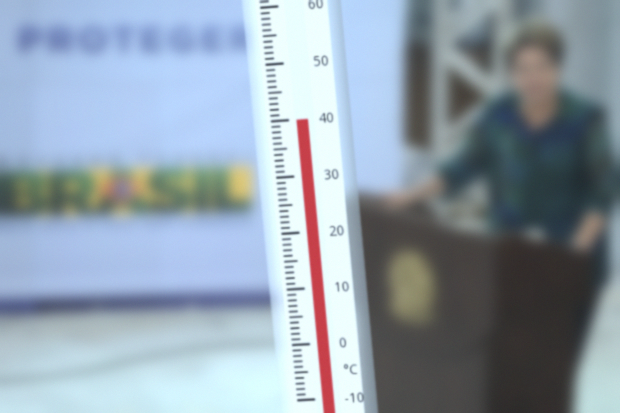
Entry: 40,°C
